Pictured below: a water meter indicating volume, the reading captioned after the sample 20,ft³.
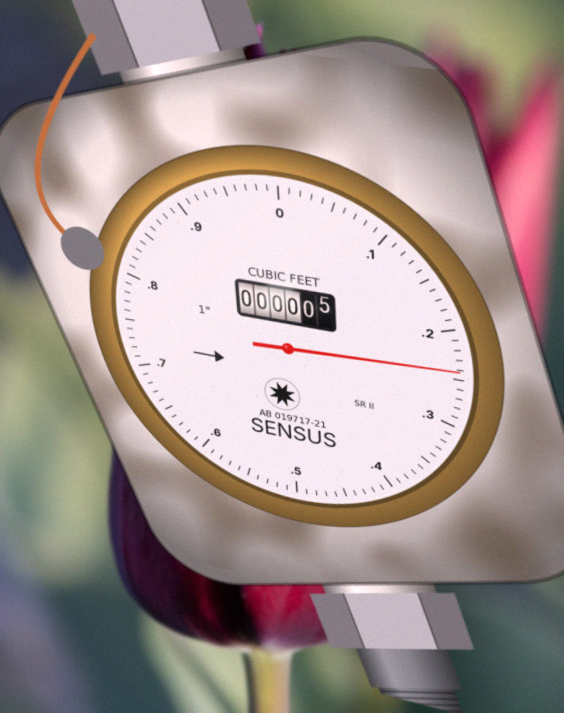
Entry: 5.24,ft³
